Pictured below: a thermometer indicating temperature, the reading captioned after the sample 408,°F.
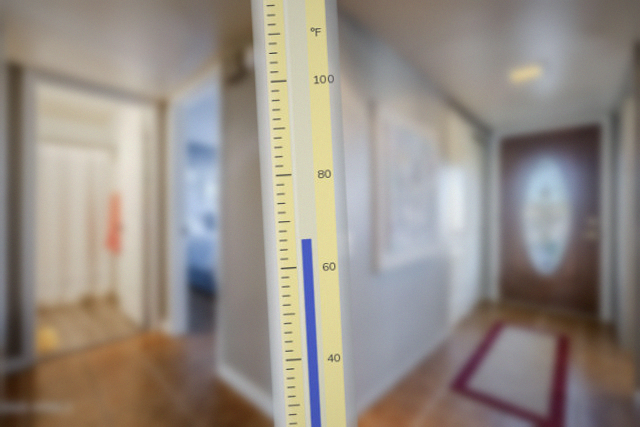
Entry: 66,°F
